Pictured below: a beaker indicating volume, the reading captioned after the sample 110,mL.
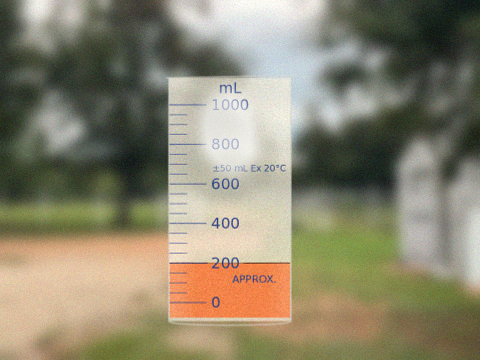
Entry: 200,mL
